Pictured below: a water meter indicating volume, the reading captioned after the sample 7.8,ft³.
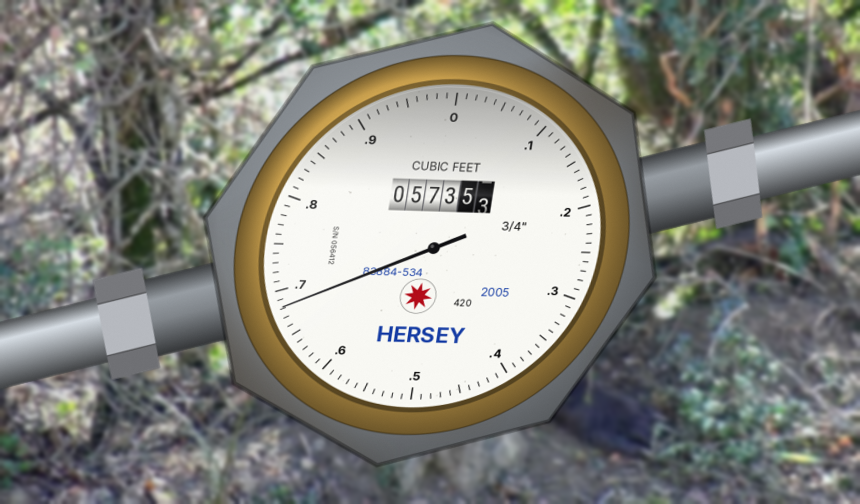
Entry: 57352.68,ft³
